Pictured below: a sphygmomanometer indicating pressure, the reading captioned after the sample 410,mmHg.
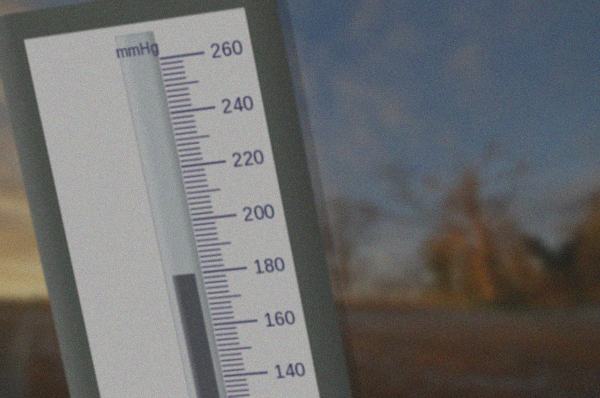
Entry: 180,mmHg
